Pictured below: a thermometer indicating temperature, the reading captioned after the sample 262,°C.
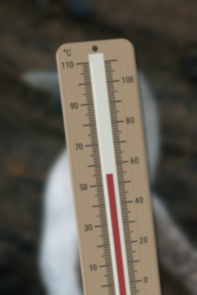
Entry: 55,°C
